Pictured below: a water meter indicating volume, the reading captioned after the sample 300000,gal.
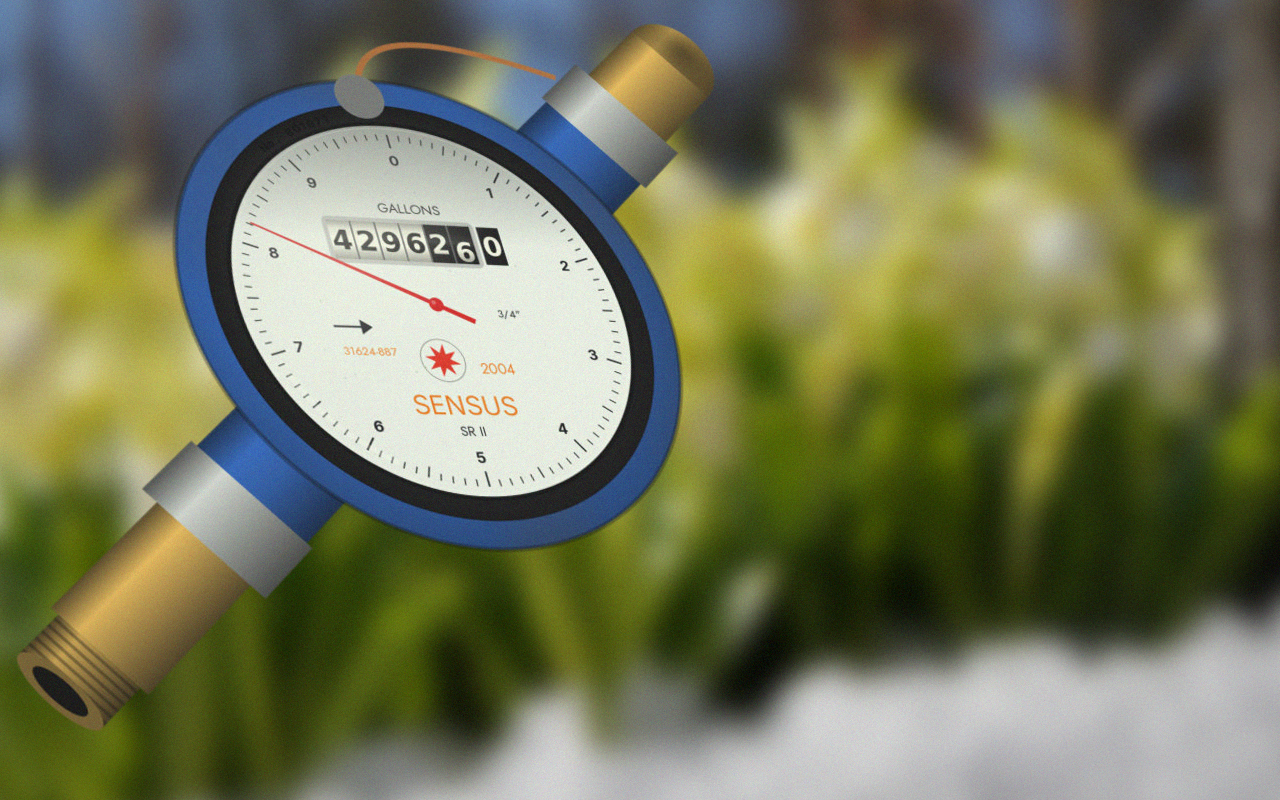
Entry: 4296258.2,gal
